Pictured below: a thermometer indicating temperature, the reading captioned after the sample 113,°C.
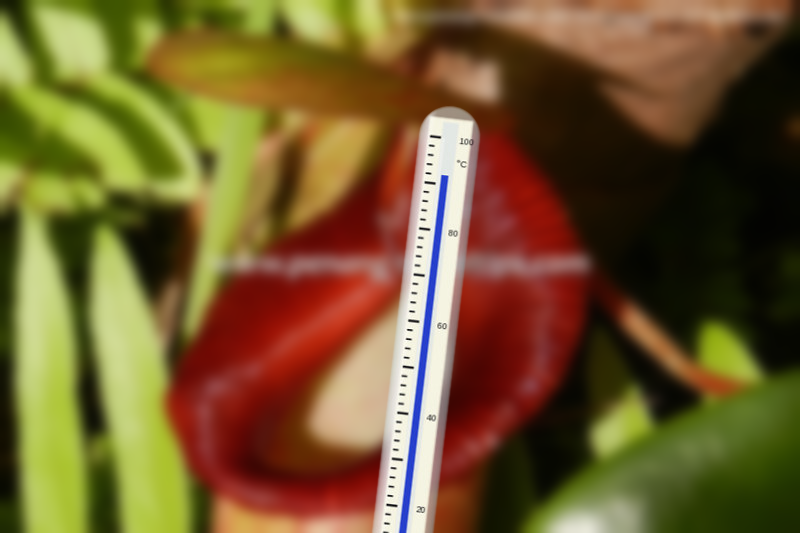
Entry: 92,°C
